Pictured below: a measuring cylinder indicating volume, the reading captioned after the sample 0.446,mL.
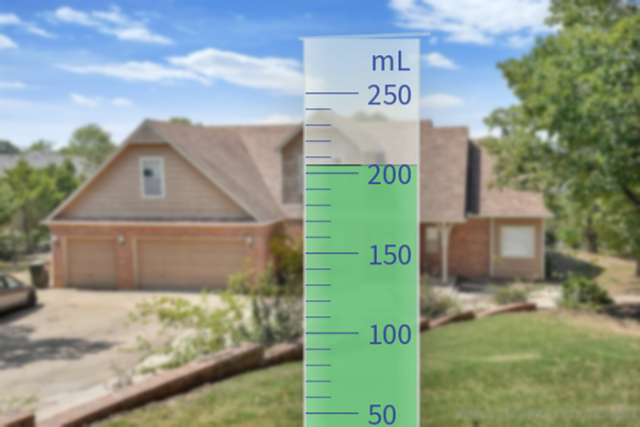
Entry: 205,mL
